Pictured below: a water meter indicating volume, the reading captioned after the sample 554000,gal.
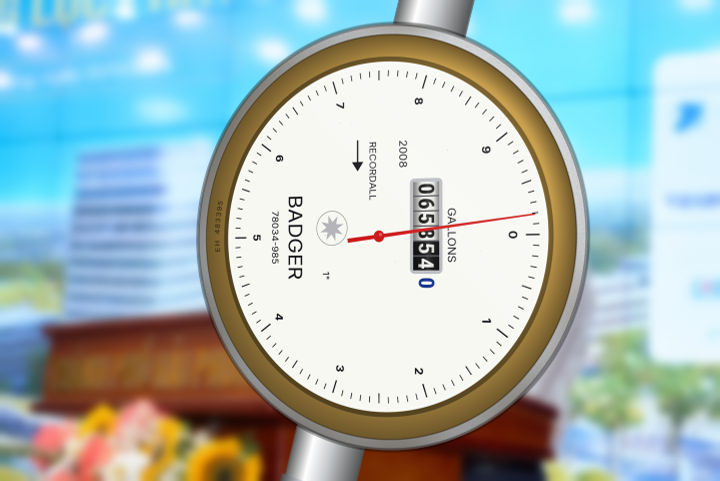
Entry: 658539.8,gal
